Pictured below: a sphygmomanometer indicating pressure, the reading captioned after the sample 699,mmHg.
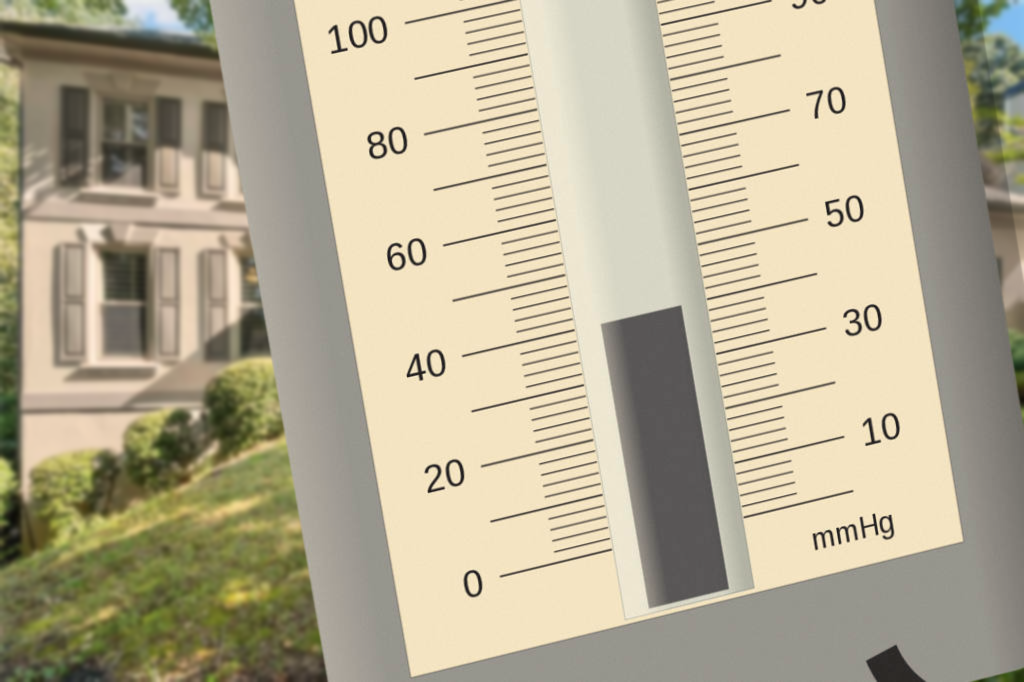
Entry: 40,mmHg
